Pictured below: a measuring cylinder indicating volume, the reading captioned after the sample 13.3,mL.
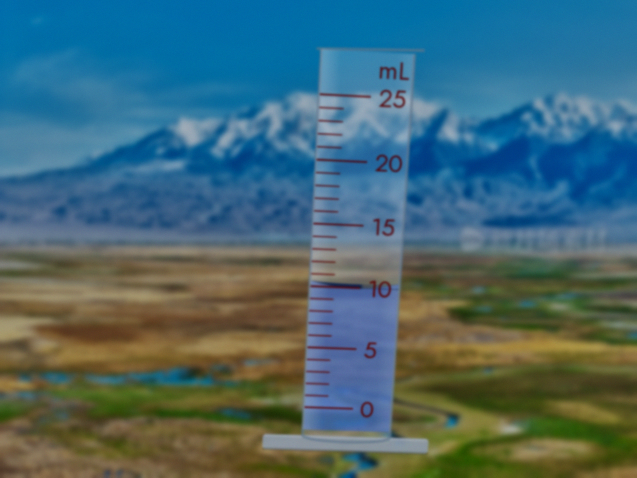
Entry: 10,mL
